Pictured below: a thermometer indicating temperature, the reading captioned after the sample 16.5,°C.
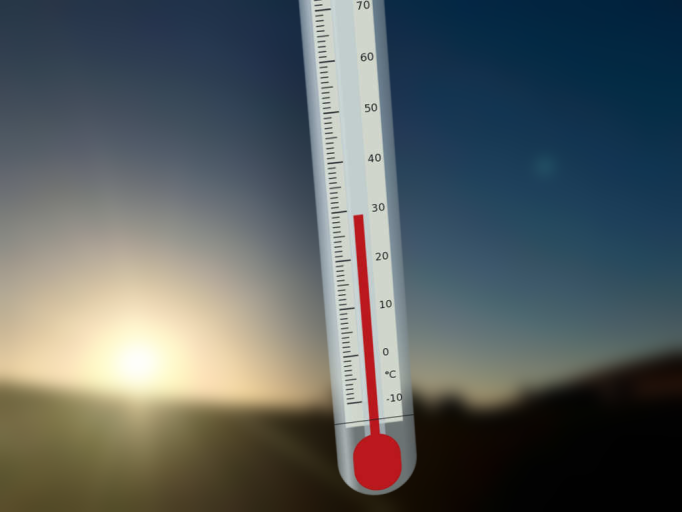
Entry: 29,°C
